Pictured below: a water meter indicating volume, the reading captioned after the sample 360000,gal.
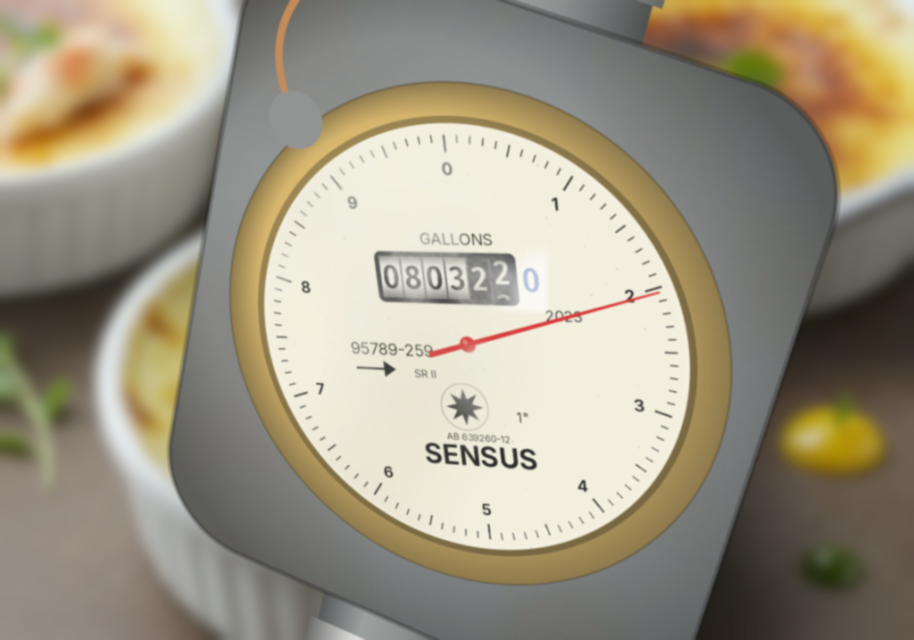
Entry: 803222.0,gal
